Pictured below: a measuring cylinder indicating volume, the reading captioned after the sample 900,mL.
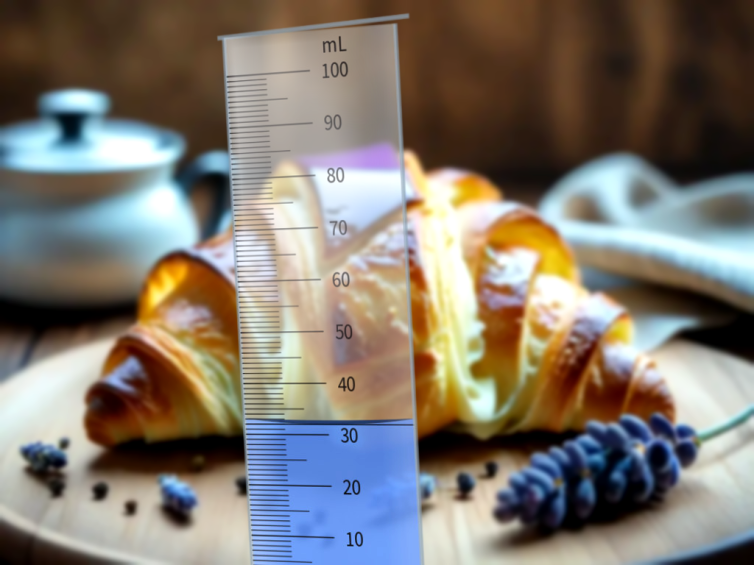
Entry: 32,mL
